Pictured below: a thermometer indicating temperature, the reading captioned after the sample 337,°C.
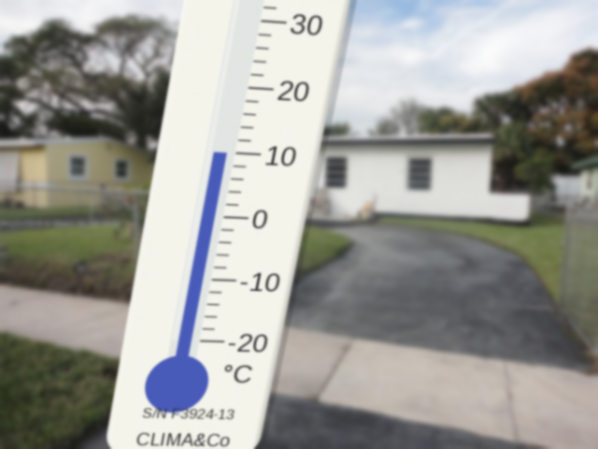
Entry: 10,°C
